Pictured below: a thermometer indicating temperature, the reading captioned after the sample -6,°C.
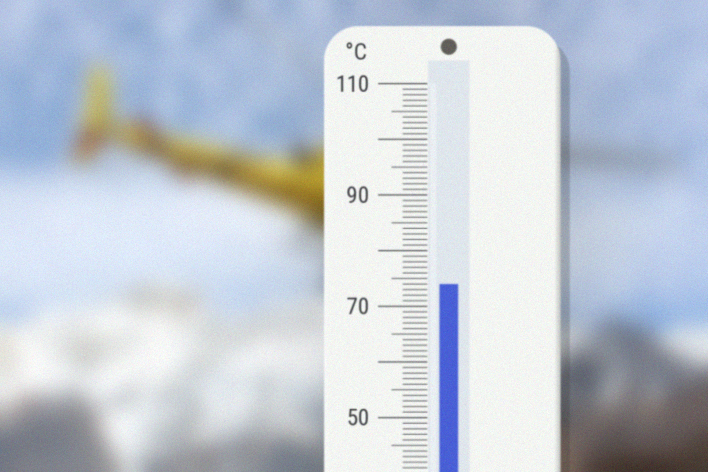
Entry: 74,°C
